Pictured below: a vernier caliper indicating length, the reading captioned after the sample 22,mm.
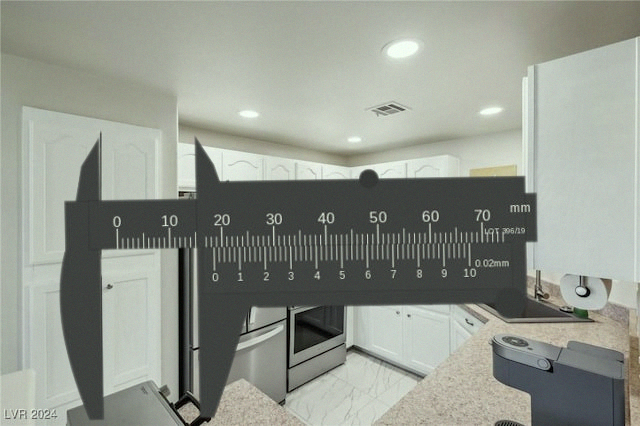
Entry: 18.5,mm
